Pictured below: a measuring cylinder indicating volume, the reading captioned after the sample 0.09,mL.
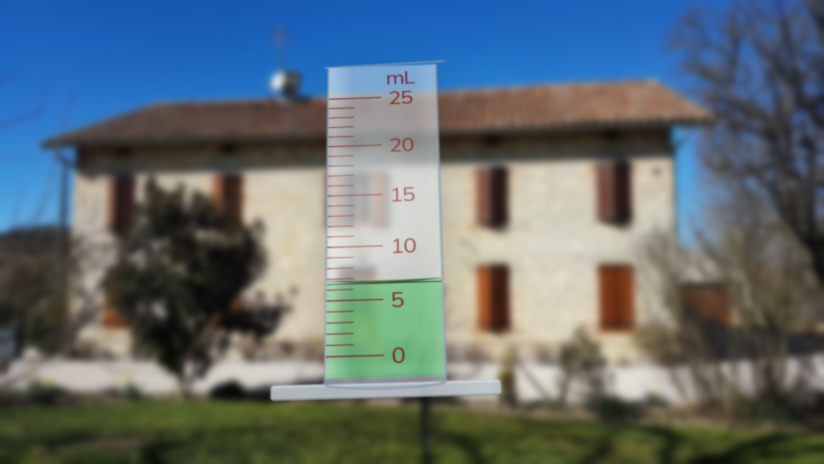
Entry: 6.5,mL
